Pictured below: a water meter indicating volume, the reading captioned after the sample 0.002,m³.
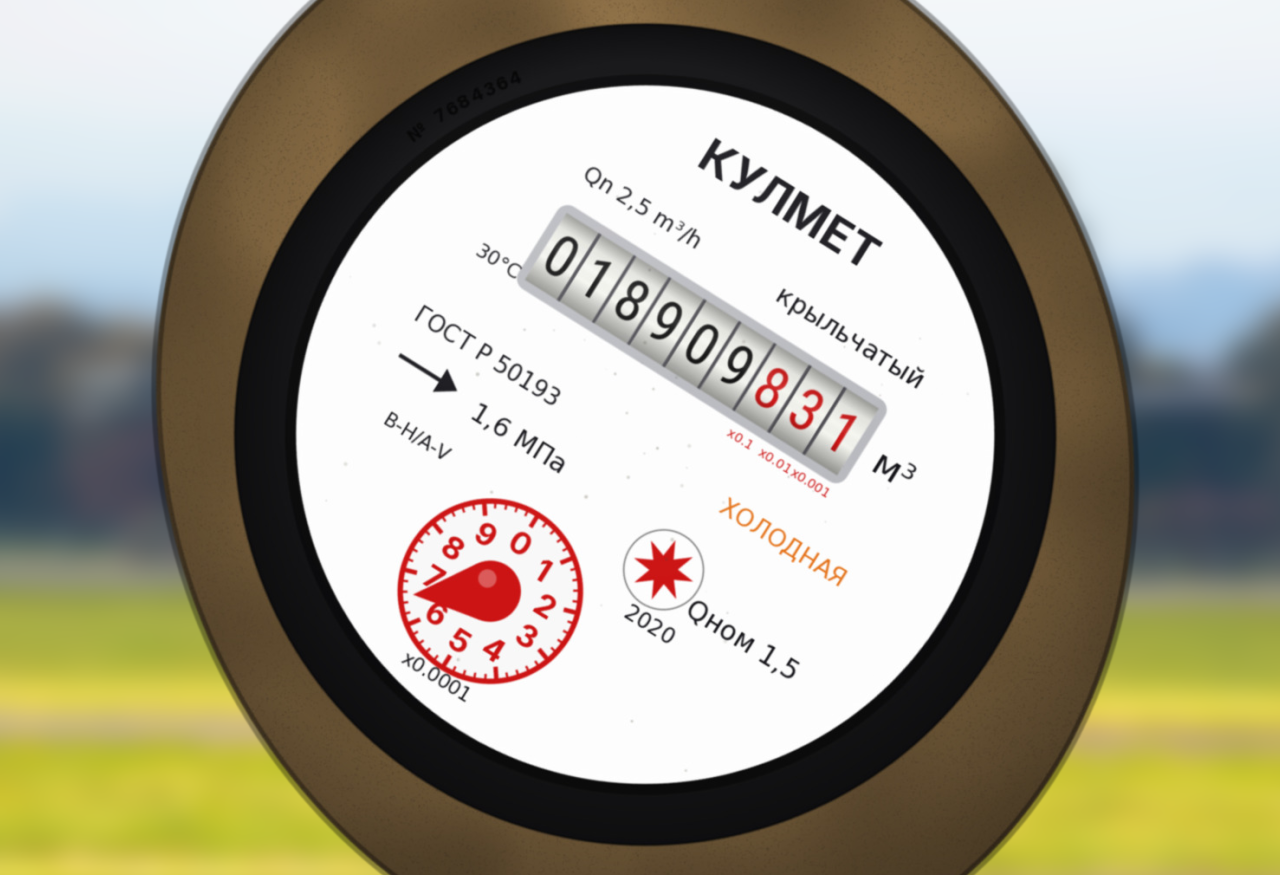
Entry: 18909.8316,m³
